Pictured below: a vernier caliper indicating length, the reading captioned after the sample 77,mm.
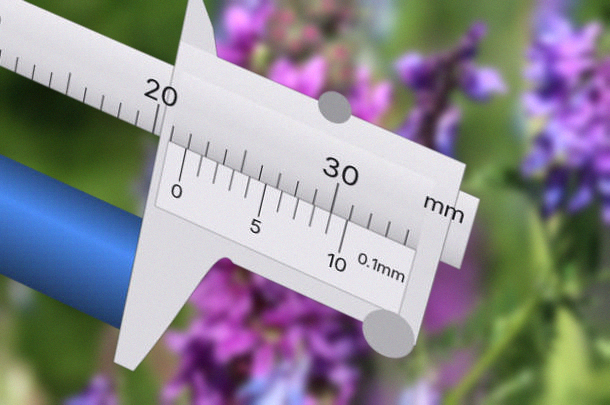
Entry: 21.9,mm
